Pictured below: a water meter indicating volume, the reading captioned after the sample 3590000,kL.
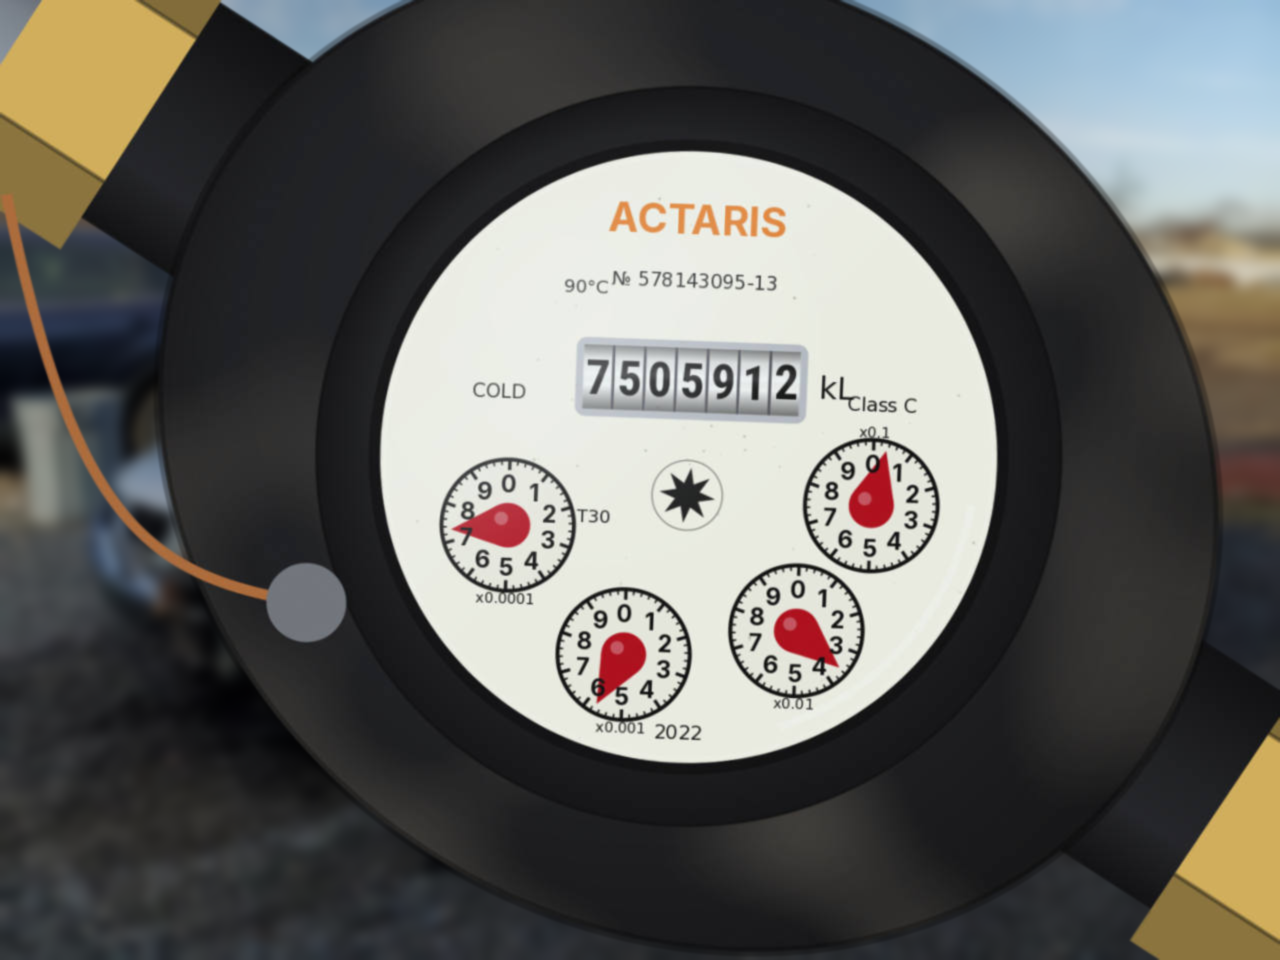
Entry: 7505912.0357,kL
